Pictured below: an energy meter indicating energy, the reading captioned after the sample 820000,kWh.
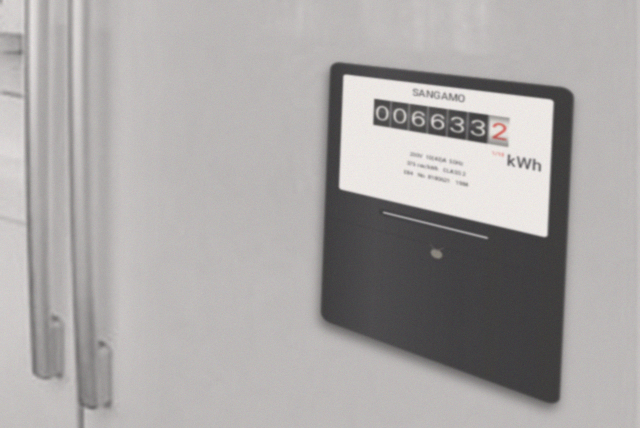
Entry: 6633.2,kWh
